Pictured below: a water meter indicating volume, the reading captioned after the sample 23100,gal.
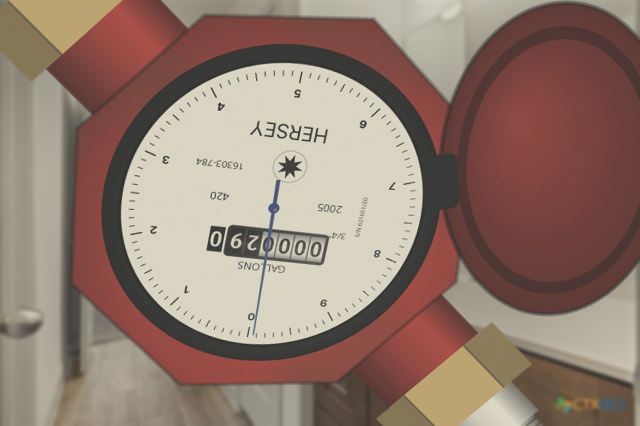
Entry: 289.9,gal
